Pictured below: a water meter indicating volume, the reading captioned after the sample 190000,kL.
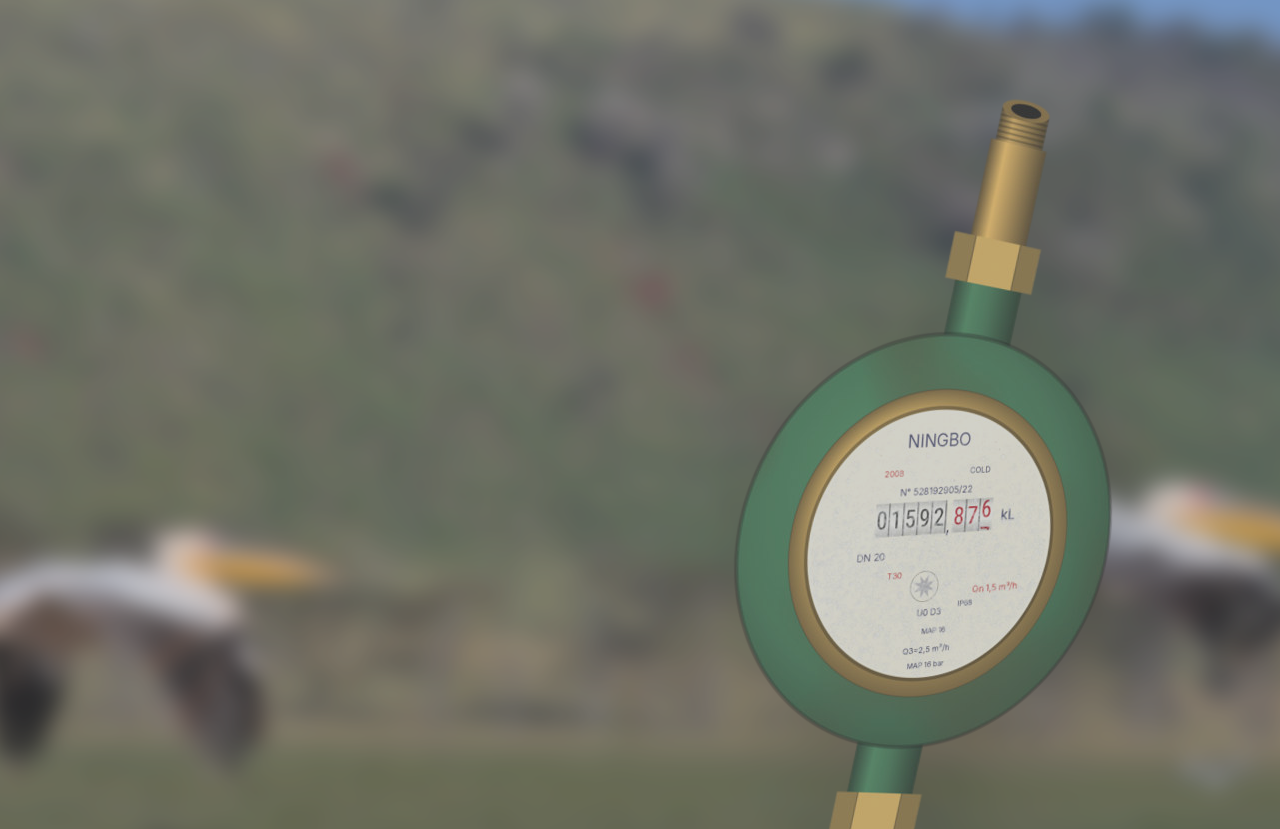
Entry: 1592.876,kL
